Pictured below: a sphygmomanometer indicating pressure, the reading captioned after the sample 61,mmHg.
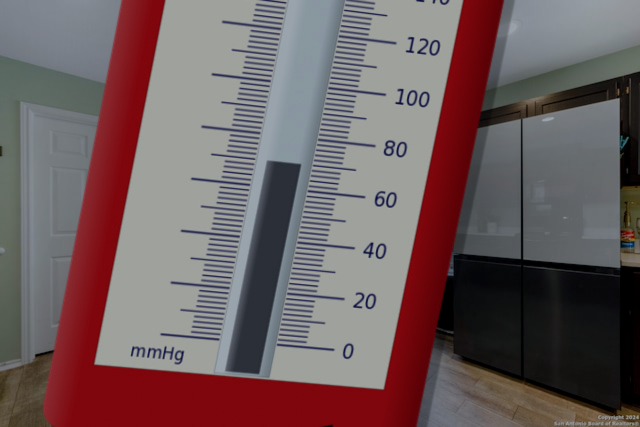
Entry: 70,mmHg
